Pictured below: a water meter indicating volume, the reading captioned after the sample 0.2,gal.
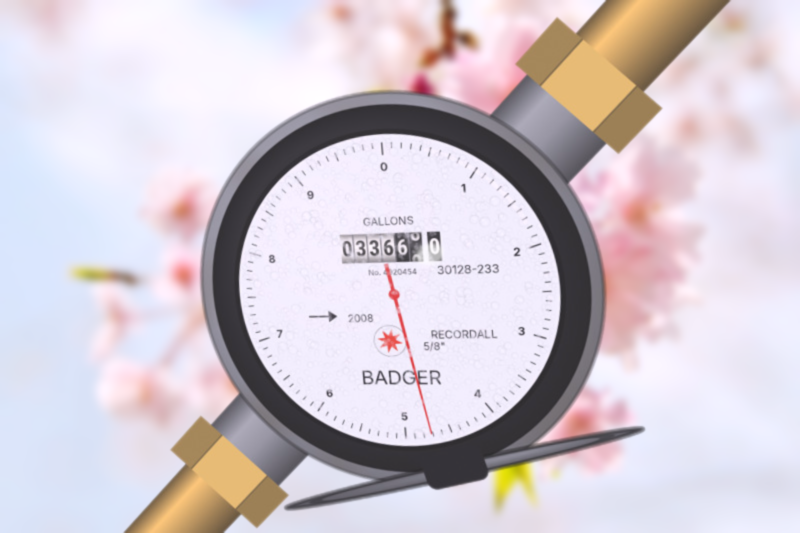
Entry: 336684.7,gal
